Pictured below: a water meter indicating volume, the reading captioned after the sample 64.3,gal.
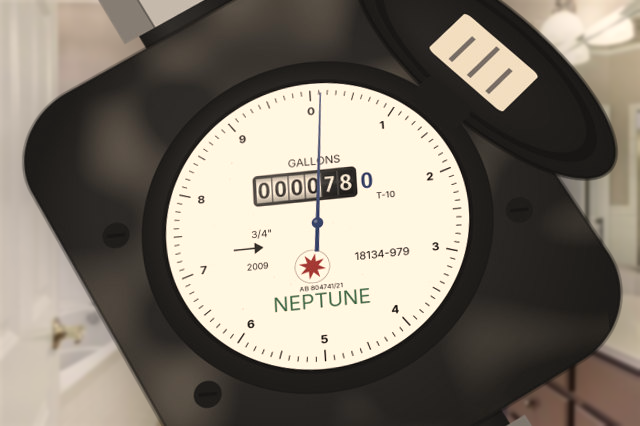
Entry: 780.1,gal
